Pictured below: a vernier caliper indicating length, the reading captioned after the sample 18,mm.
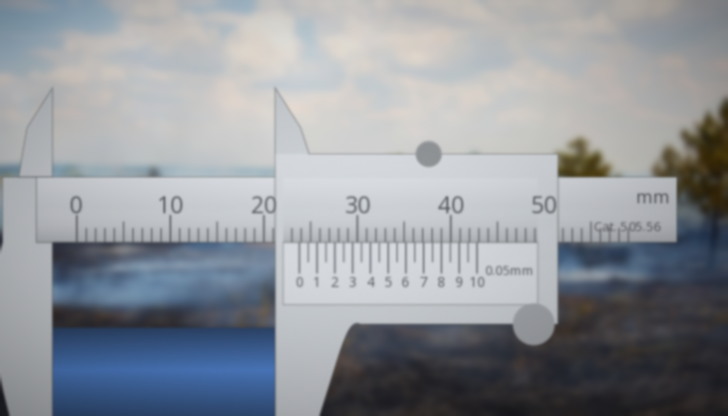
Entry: 23.8,mm
